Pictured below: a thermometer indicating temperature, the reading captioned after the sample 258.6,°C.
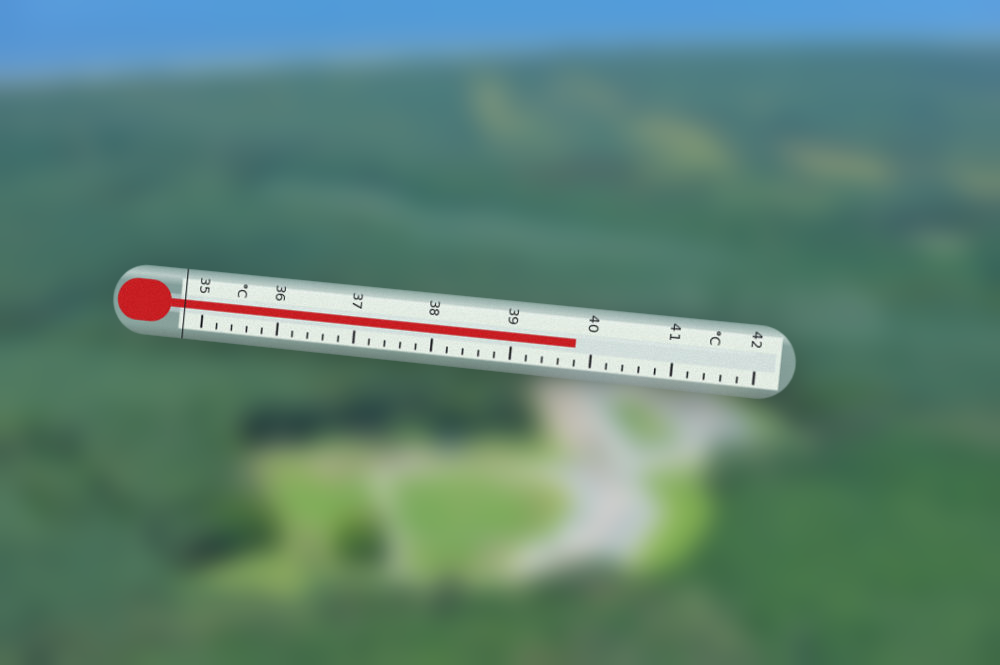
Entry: 39.8,°C
